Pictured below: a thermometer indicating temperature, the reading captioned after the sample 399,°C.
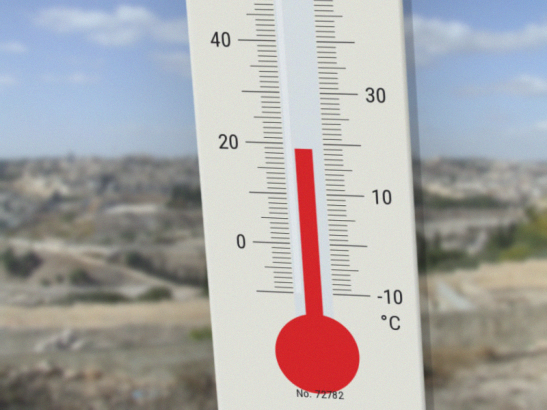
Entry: 19,°C
